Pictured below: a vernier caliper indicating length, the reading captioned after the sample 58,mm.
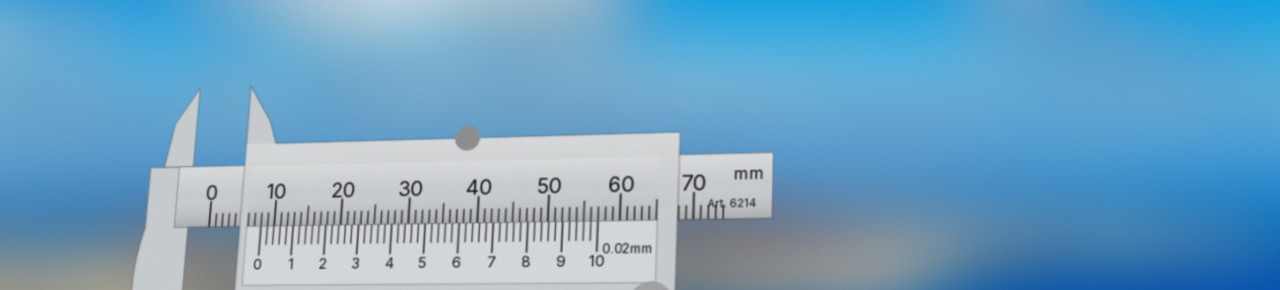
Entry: 8.0,mm
